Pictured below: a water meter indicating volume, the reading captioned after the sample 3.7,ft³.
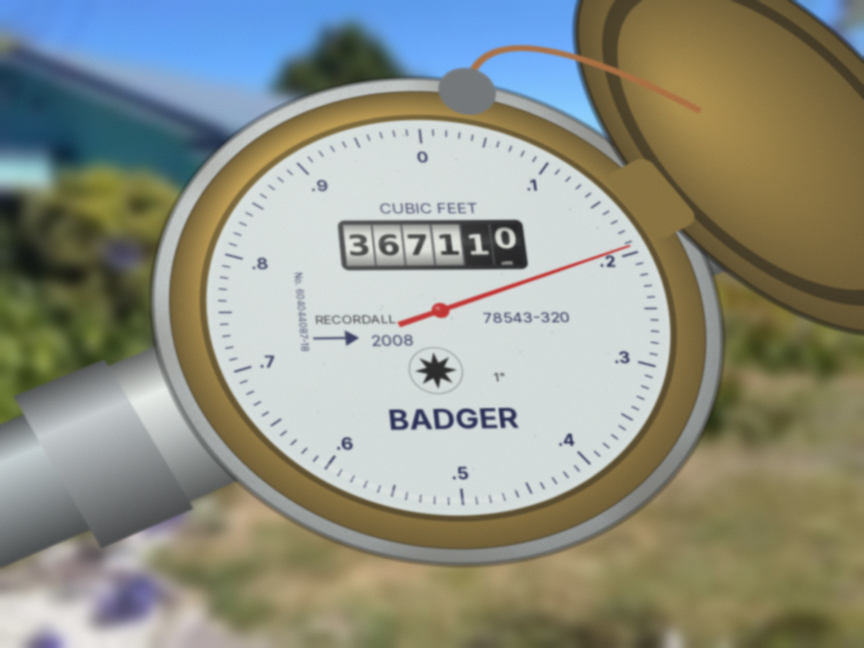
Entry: 367110.19,ft³
